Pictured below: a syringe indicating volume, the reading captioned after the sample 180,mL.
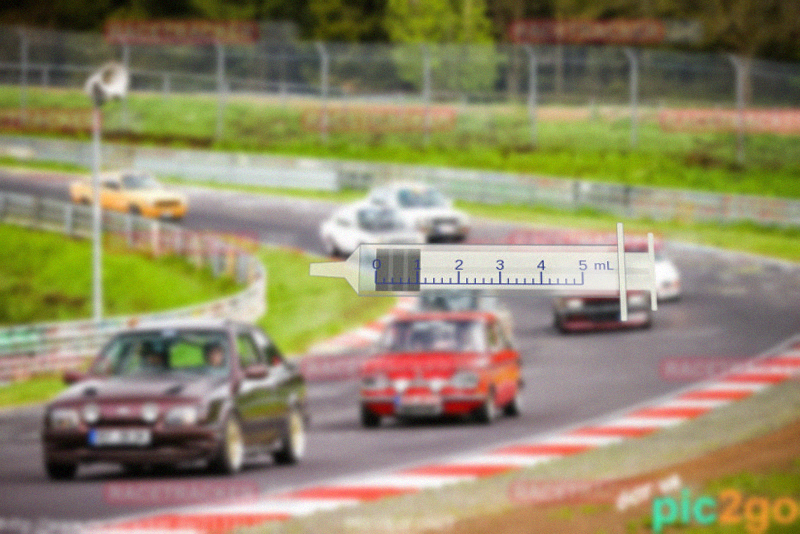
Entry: 0,mL
